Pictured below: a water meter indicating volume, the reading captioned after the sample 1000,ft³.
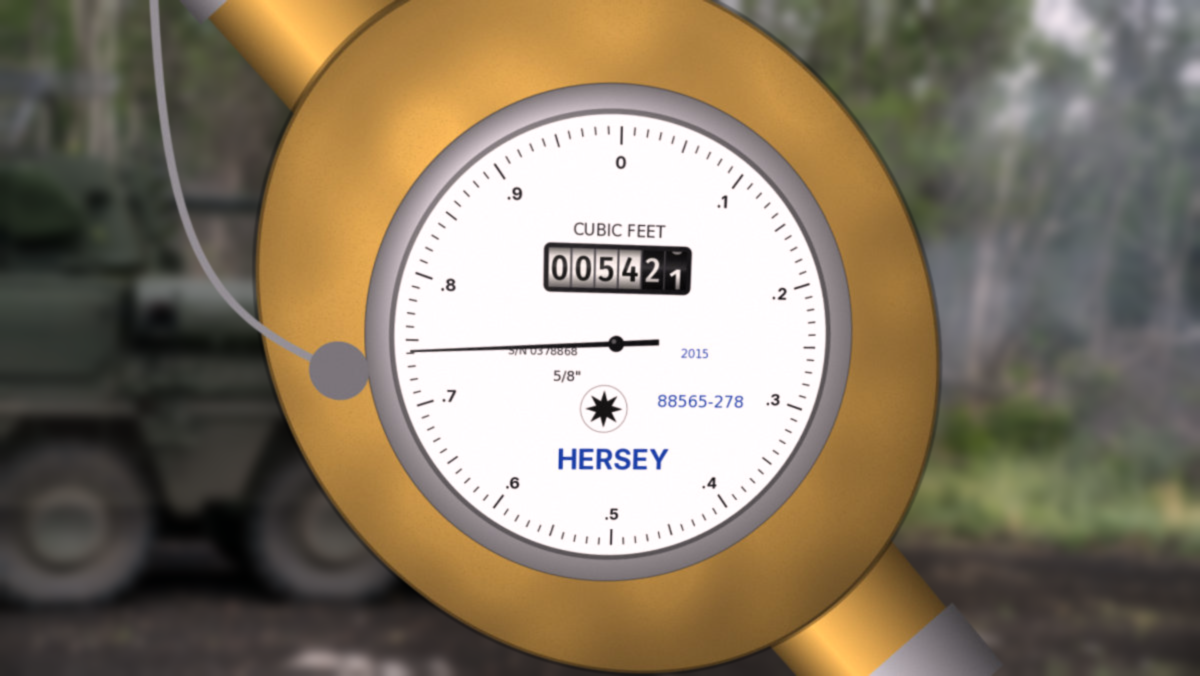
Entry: 5420.74,ft³
